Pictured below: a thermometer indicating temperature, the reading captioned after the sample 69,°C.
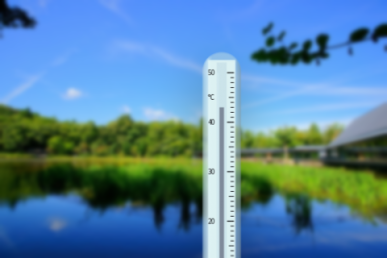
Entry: 43,°C
